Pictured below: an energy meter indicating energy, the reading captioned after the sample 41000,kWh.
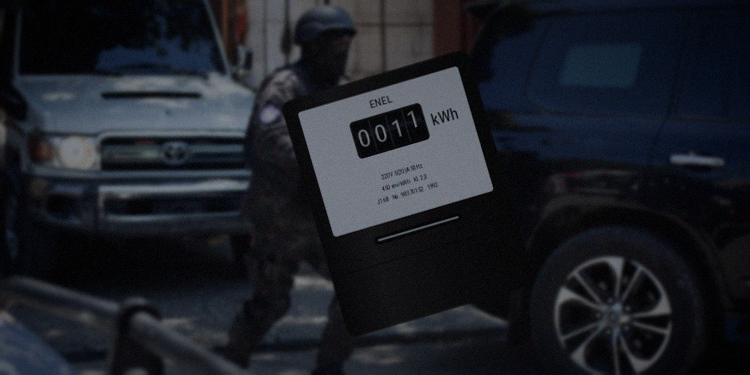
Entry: 11,kWh
